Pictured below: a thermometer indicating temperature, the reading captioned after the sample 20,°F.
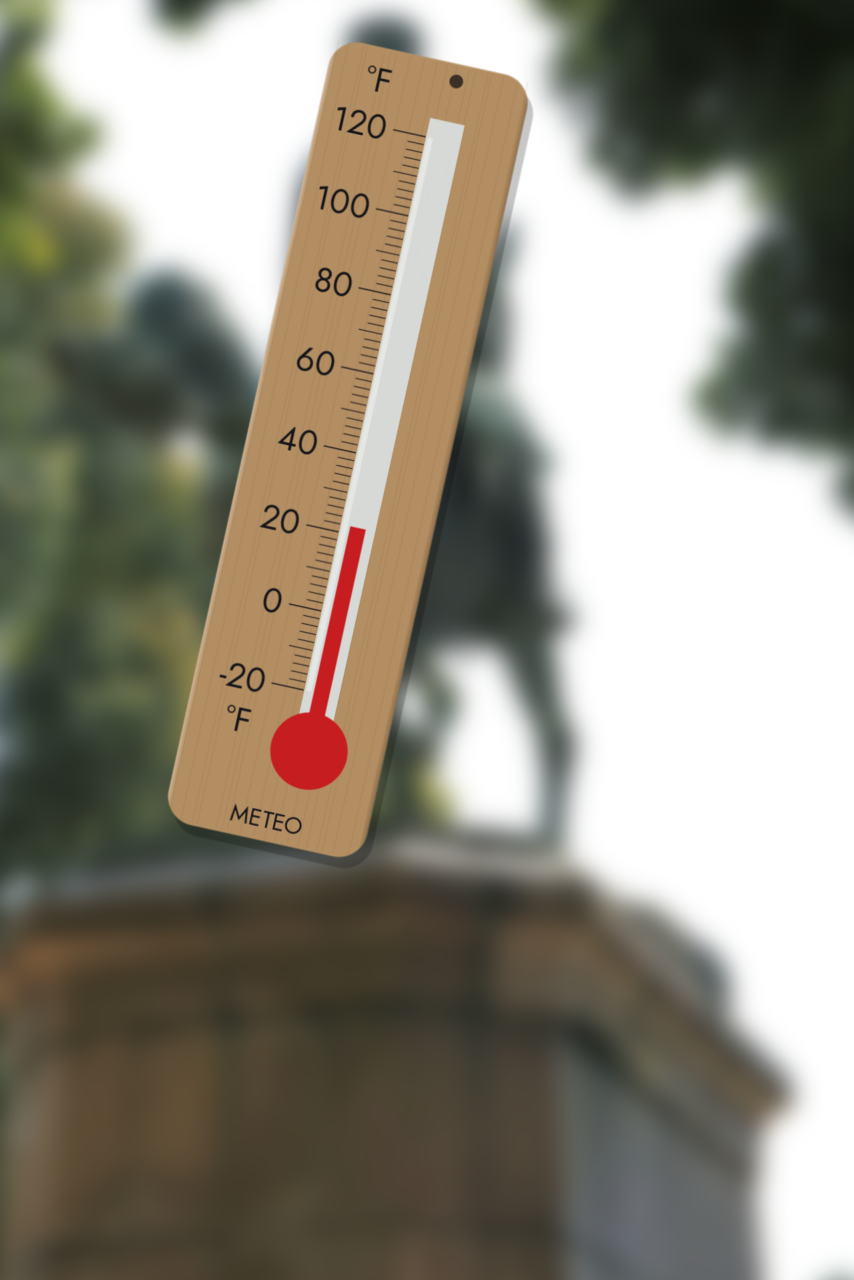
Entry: 22,°F
